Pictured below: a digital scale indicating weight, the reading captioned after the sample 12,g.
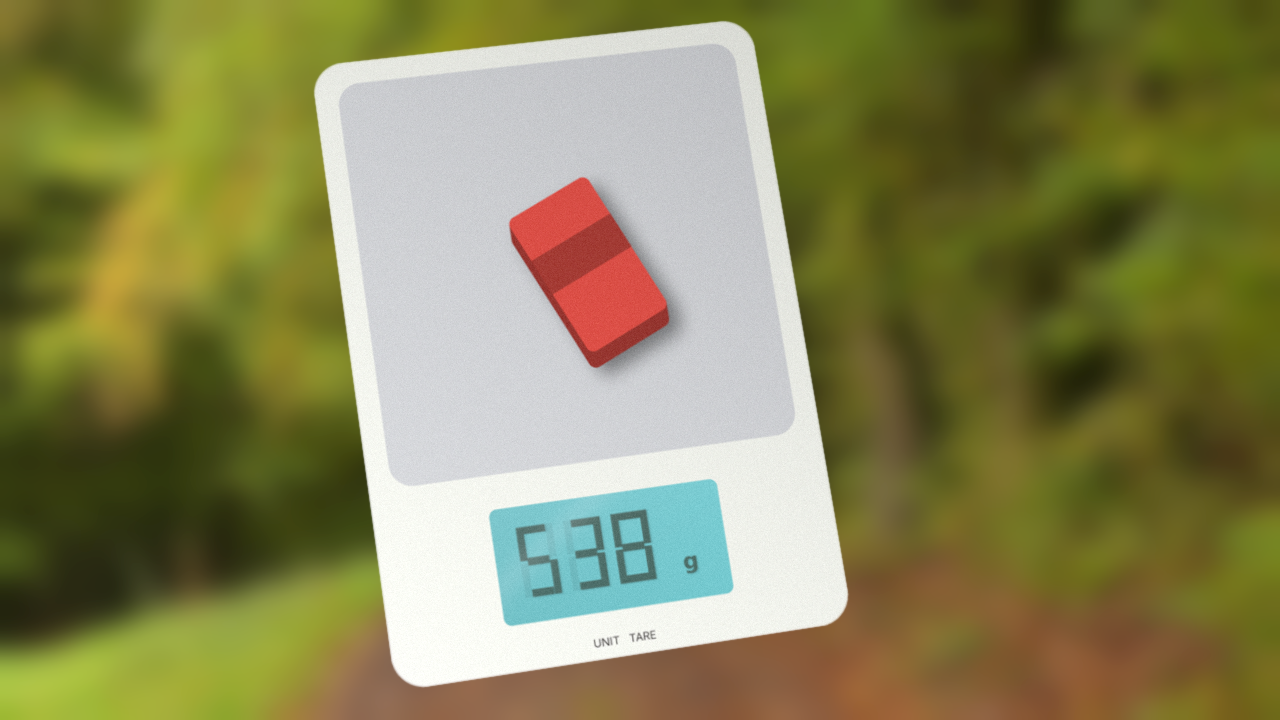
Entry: 538,g
